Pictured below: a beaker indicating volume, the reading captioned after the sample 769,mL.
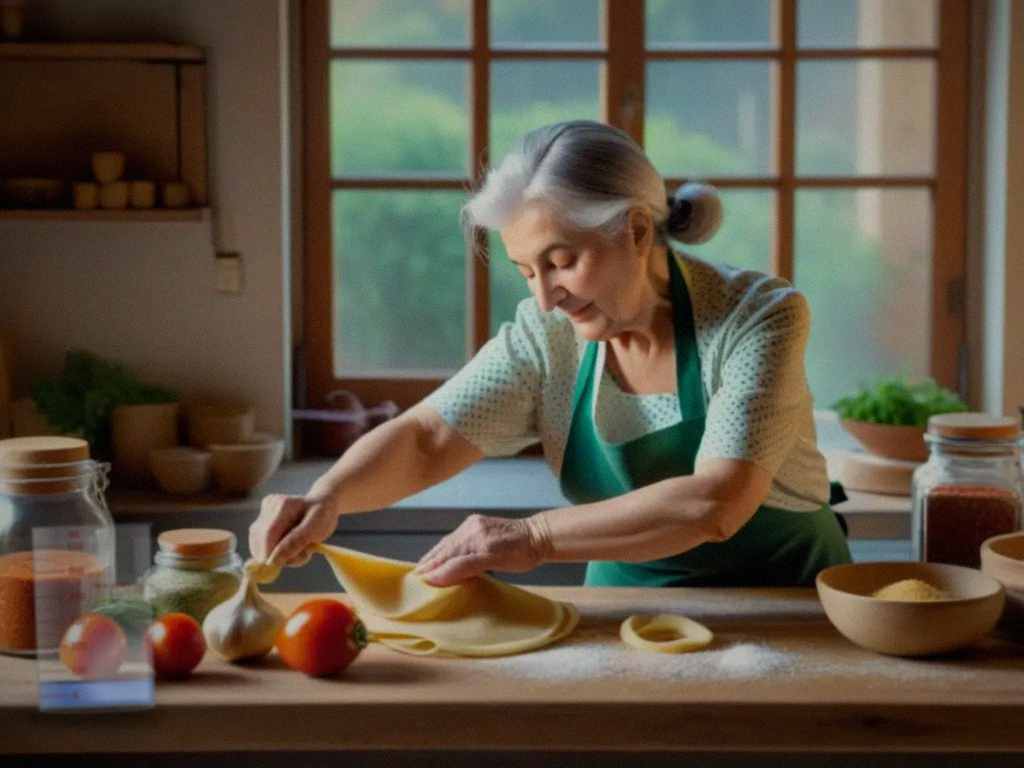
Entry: 50,mL
